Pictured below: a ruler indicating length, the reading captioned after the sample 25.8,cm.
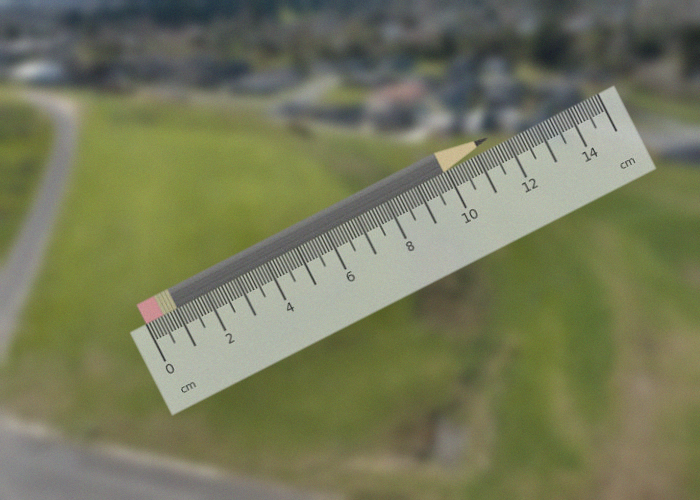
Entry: 11.5,cm
